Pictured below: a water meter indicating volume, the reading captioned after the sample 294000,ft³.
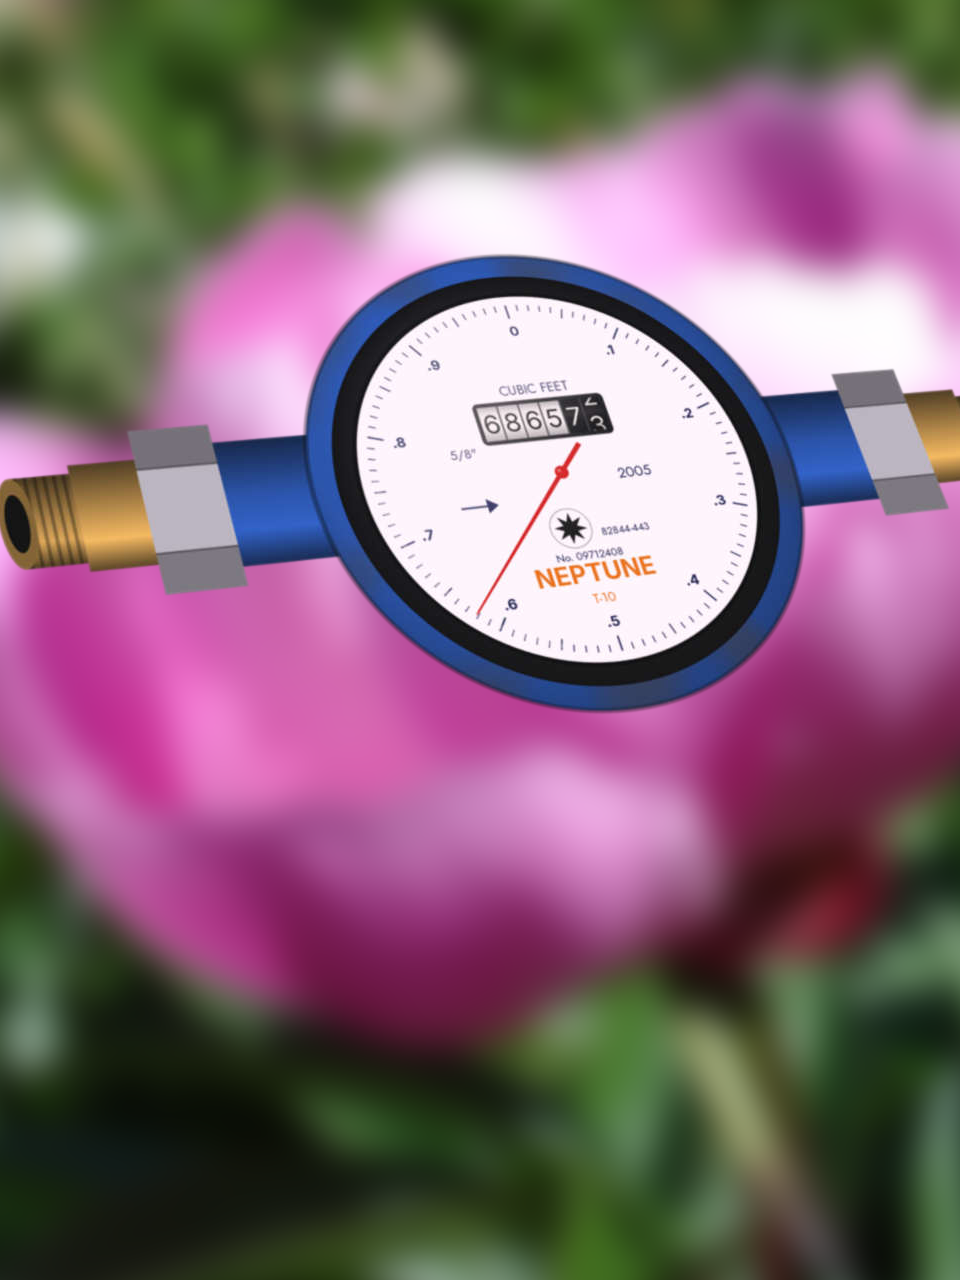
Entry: 686572.62,ft³
